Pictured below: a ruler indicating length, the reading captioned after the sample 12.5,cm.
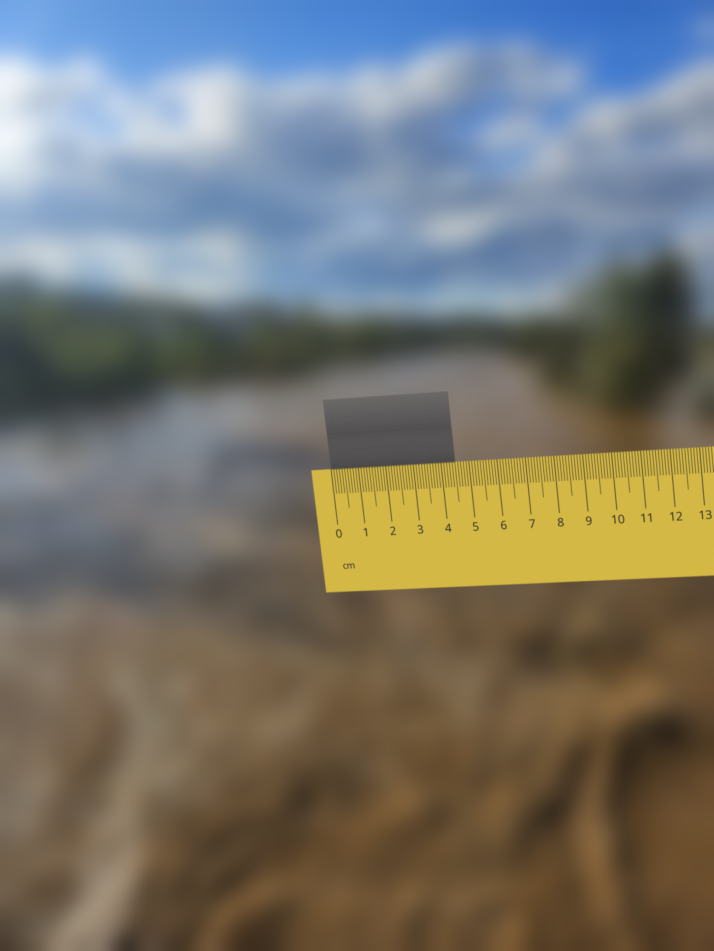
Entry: 4.5,cm
